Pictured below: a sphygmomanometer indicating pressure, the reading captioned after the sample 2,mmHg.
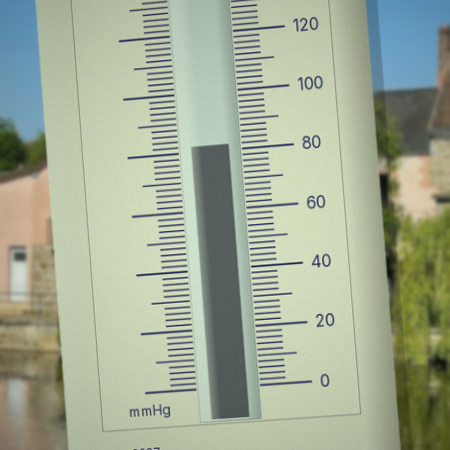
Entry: 82,mmHg
